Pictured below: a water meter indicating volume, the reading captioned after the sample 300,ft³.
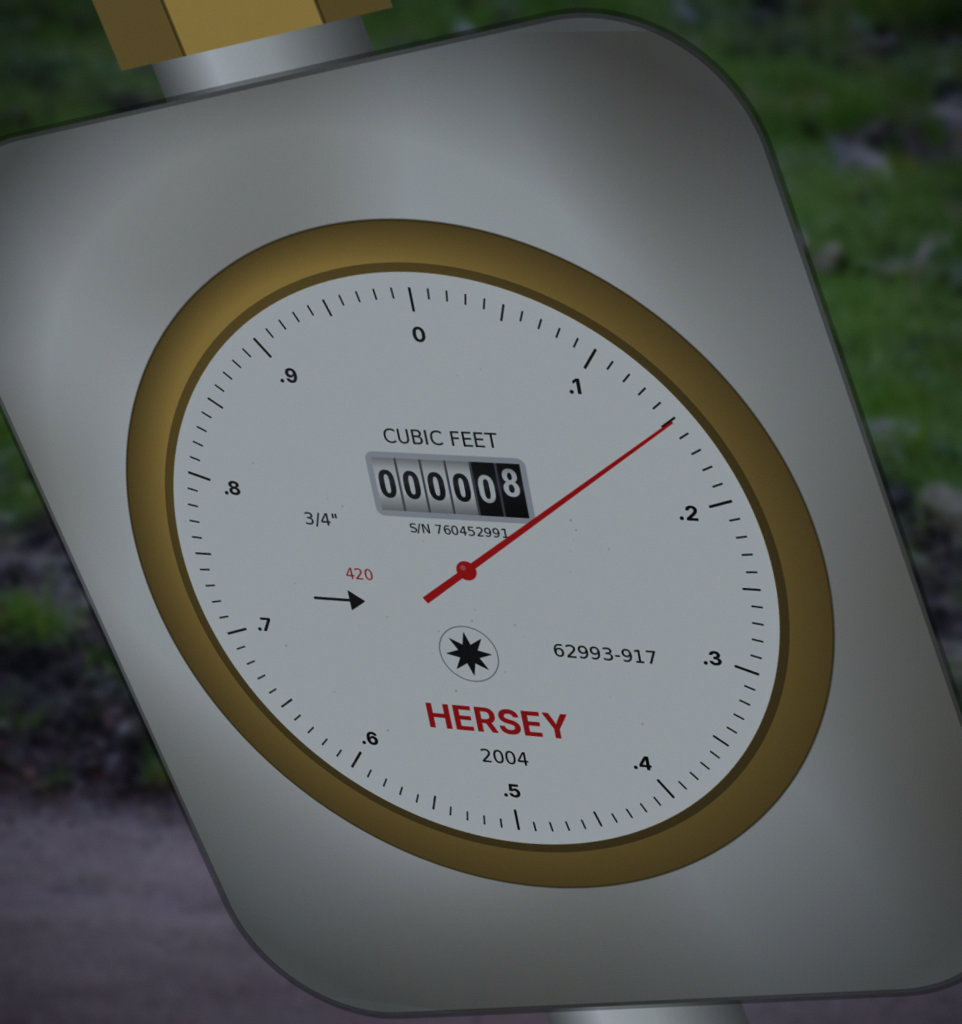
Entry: 8.15,ft³
